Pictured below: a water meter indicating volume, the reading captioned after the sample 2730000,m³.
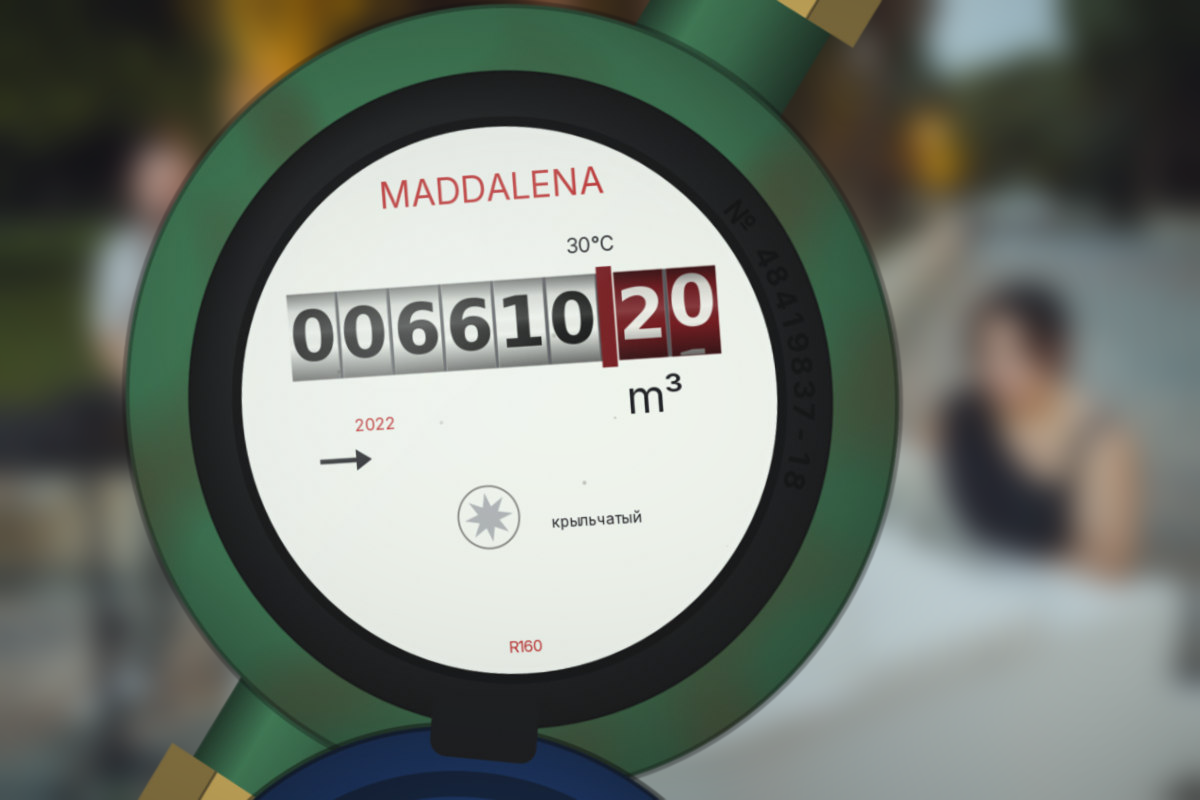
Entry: 6610.20,m³
